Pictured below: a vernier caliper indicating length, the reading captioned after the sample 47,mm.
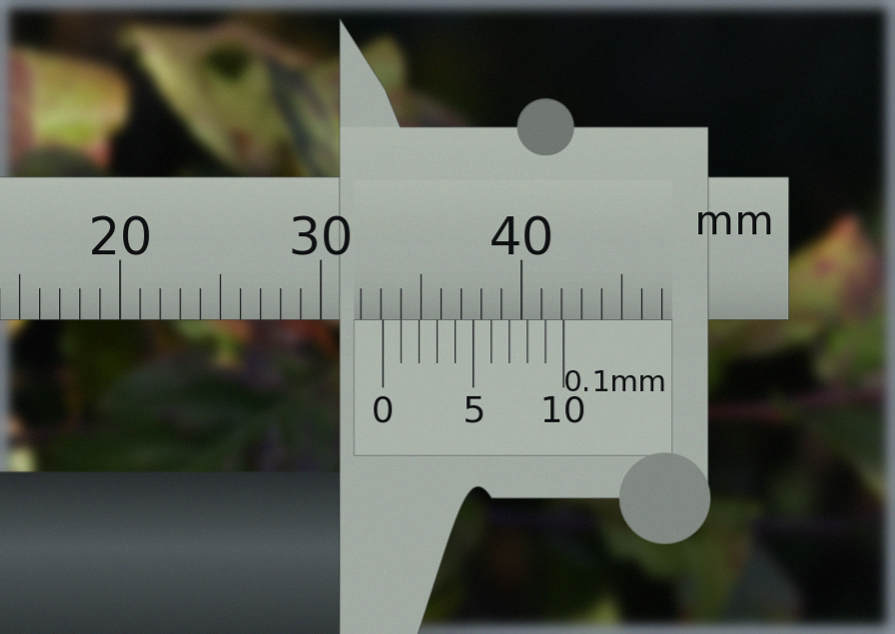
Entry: 33.1,mm
